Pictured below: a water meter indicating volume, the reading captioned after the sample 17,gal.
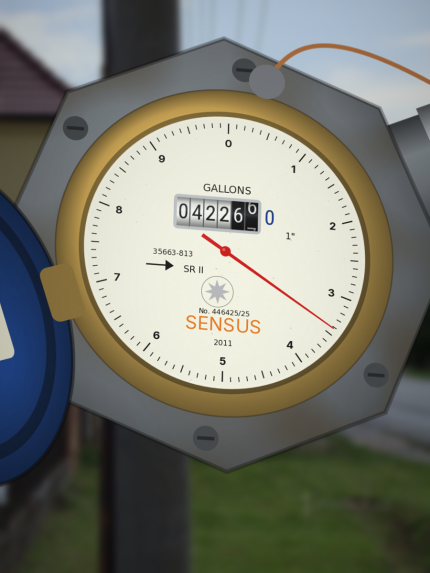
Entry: 422663.4,gal
